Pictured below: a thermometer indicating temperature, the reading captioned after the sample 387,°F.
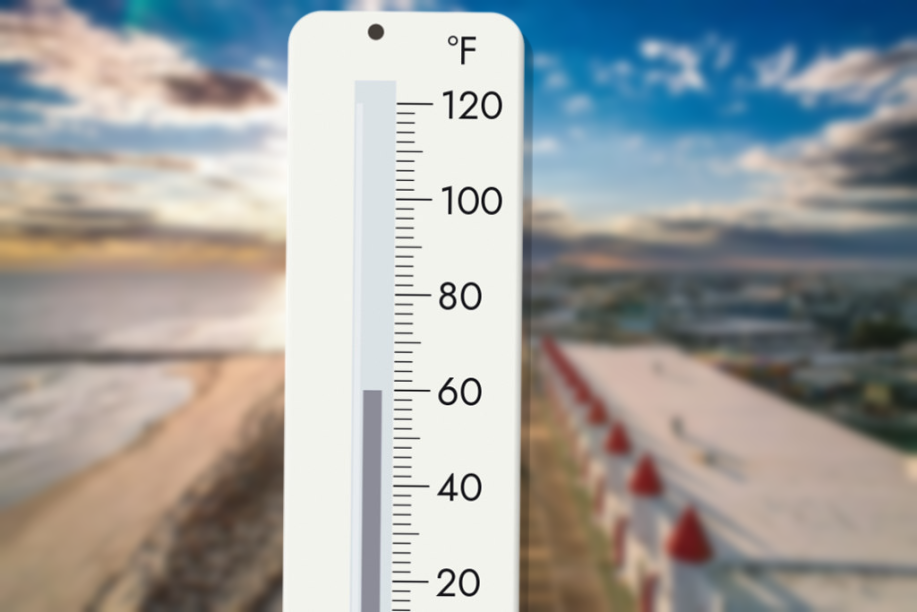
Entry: 60,°F
